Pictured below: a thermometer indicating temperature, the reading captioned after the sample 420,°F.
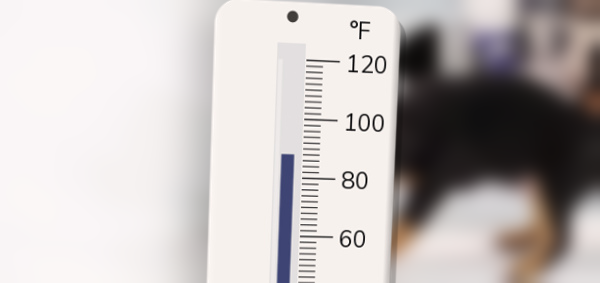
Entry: 88,°F
